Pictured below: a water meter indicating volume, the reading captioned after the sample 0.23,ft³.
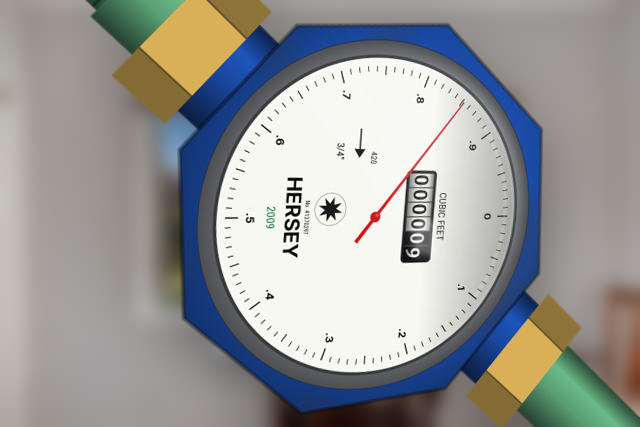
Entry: 8.85,ft³
